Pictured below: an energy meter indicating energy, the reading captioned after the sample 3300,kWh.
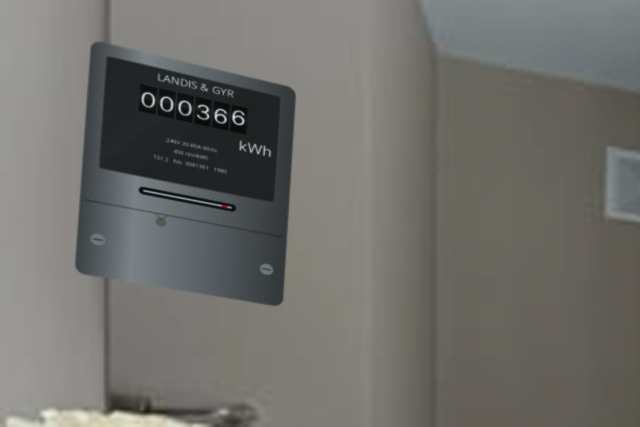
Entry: 366,kWh
